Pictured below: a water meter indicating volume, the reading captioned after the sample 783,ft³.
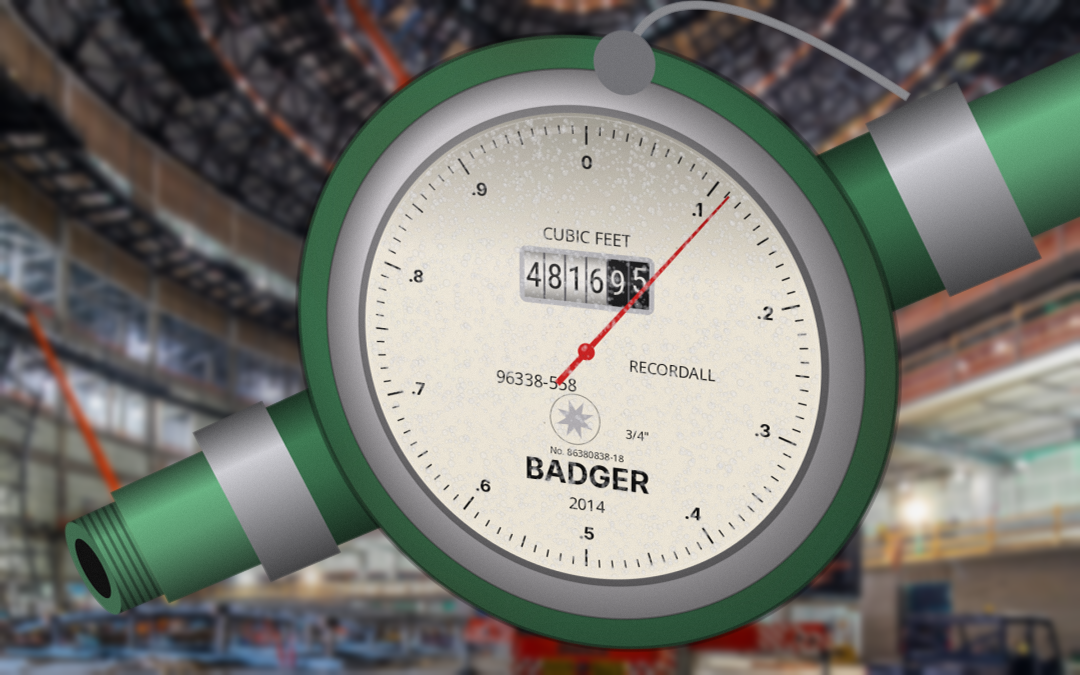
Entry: 481695.11,ft³
